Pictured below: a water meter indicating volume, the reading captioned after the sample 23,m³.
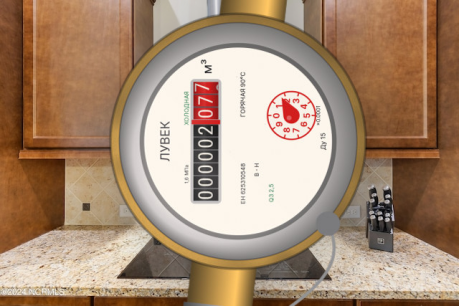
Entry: 2.0771,m³
